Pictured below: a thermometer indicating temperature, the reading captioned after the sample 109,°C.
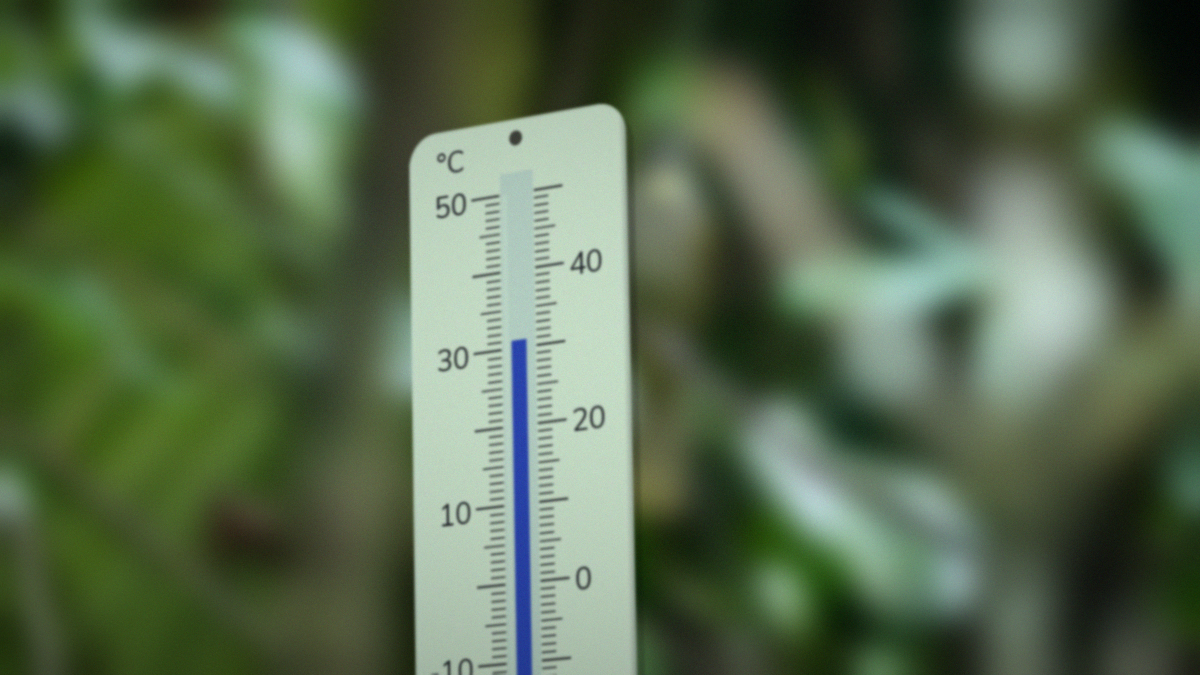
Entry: 31,°C
